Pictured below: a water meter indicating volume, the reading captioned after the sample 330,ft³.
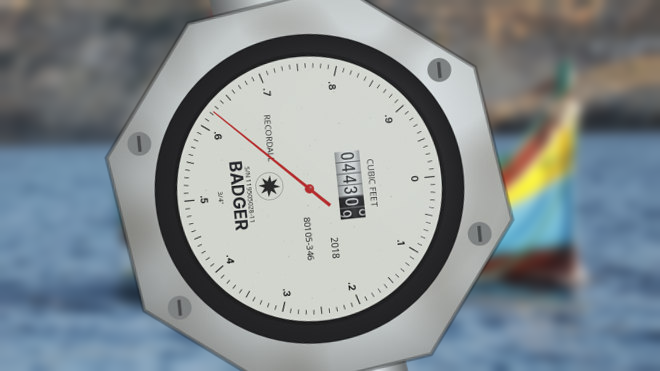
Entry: 44308.62,ft³
